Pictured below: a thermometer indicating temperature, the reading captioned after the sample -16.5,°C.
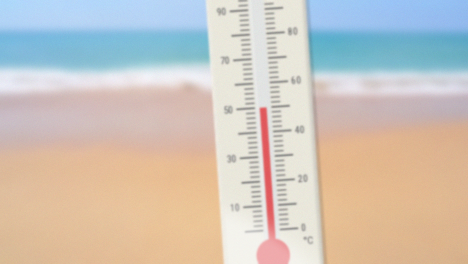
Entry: 50,°C
